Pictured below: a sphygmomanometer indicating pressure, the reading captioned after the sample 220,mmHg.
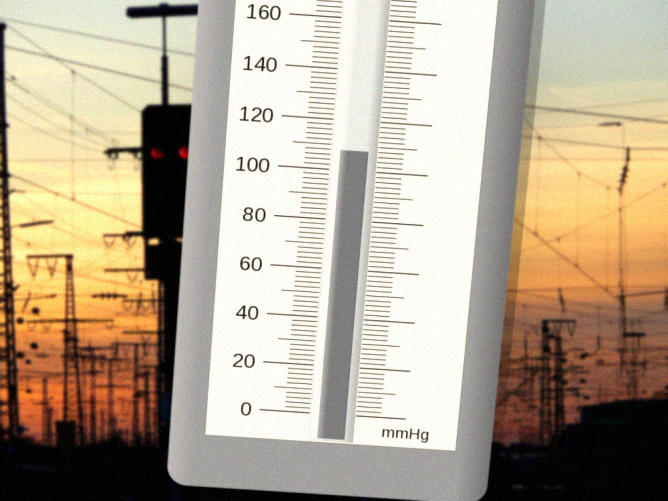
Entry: 108,mmHg
